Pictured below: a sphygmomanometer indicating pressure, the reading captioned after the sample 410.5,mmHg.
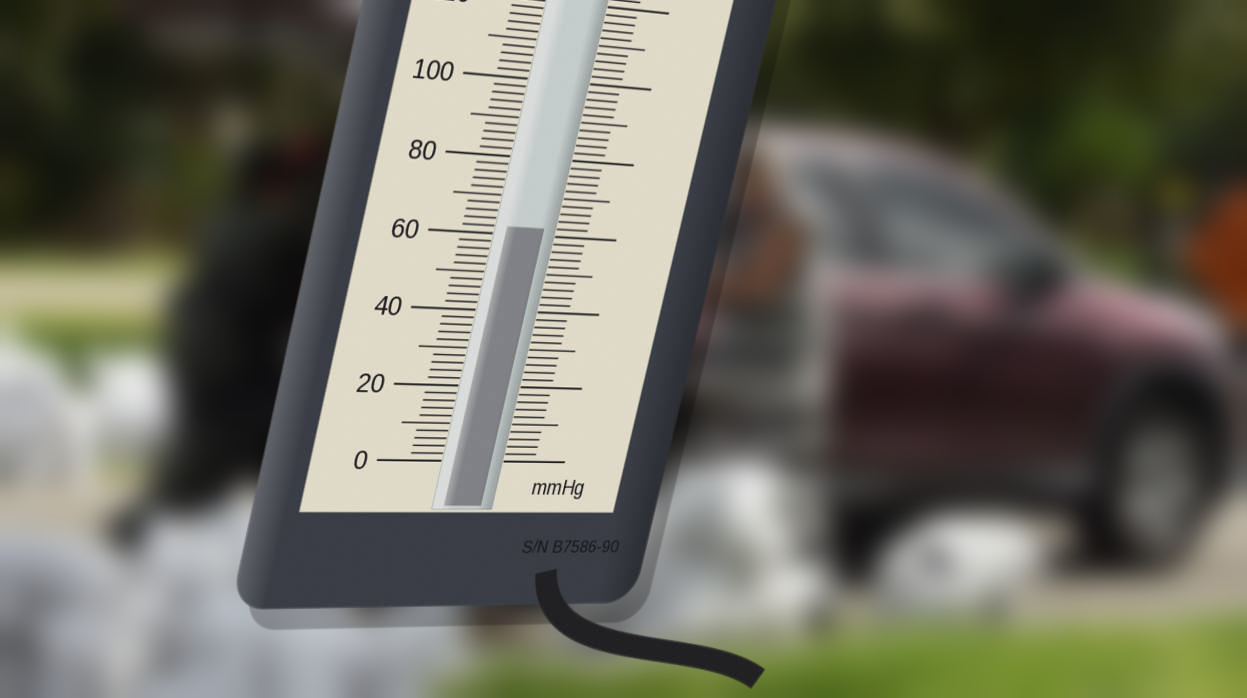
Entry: 62,mmHg
